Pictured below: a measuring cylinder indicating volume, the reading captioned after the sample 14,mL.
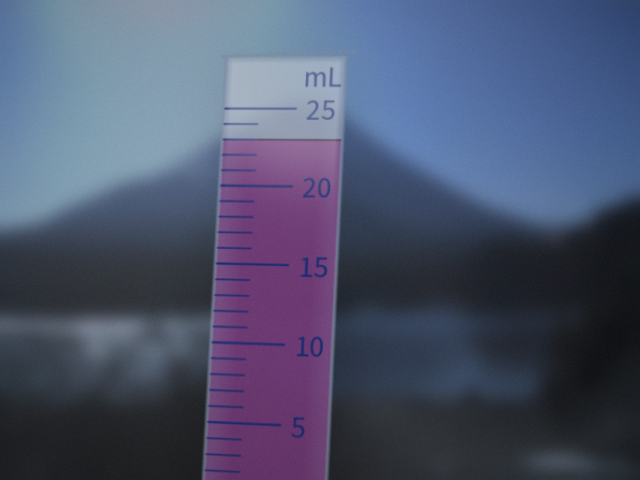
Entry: 23,mL
